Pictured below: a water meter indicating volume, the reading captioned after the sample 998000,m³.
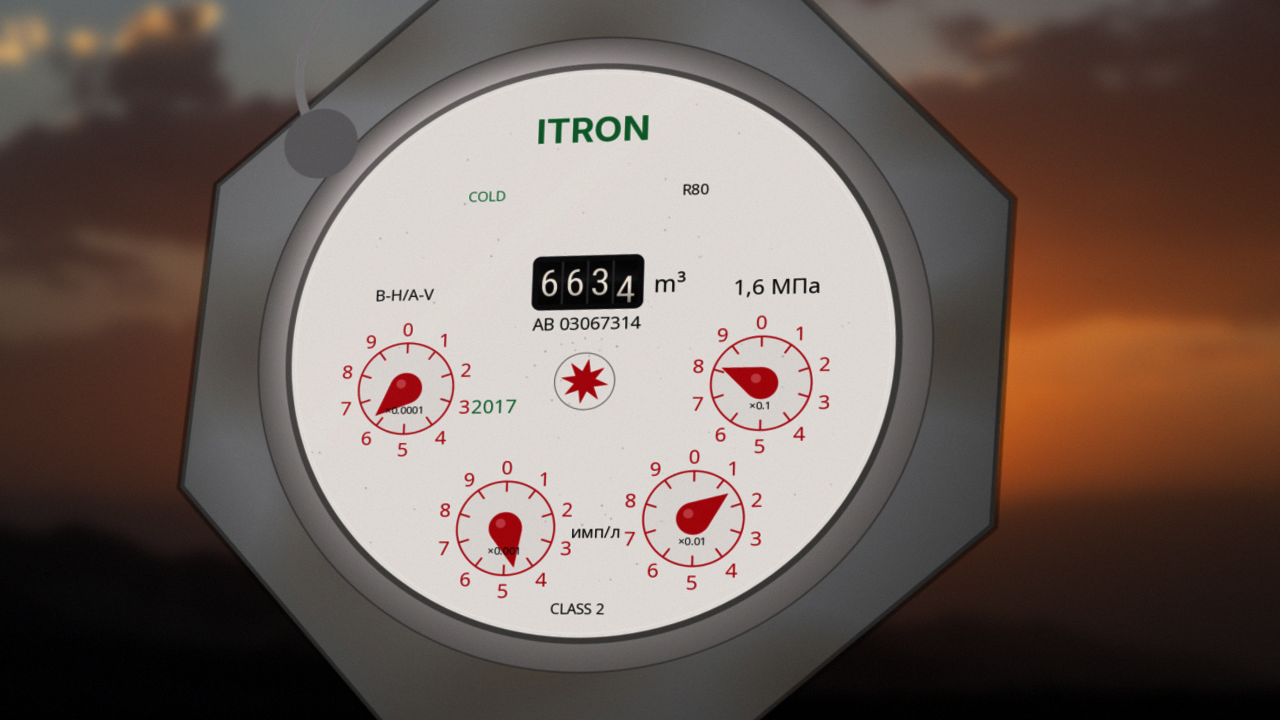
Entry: 6633.8146,m³
